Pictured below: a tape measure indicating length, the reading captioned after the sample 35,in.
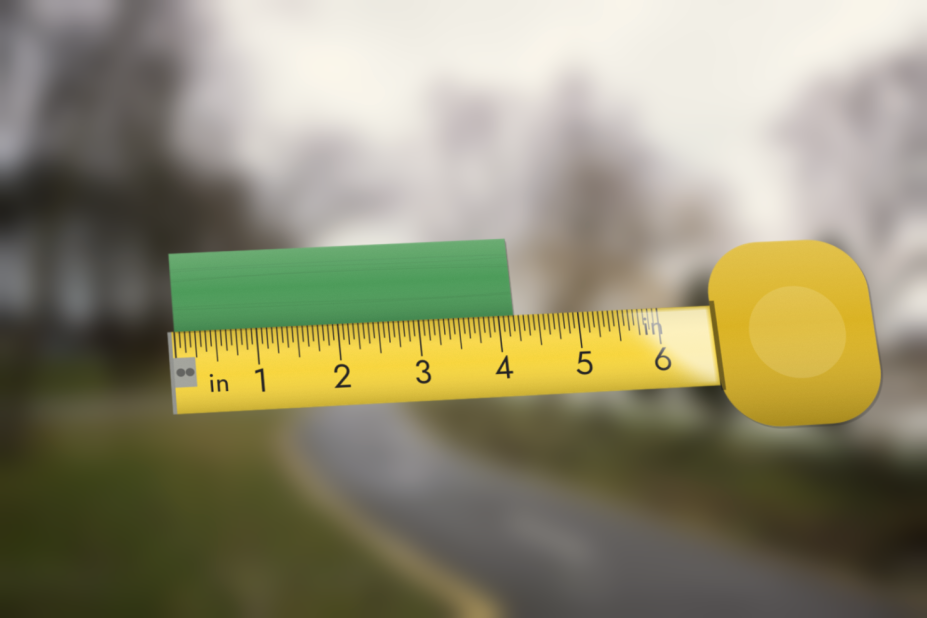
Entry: 4.1875,in
